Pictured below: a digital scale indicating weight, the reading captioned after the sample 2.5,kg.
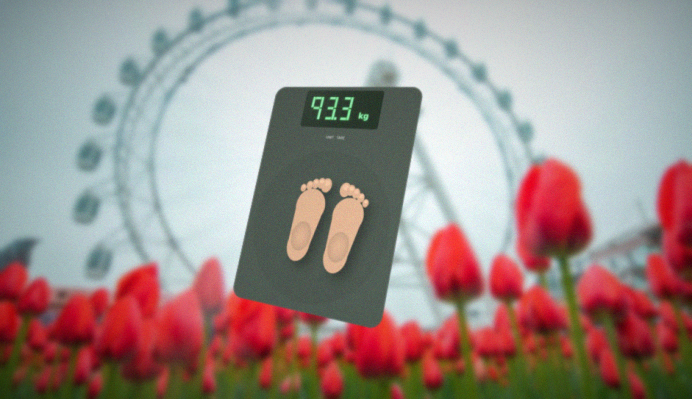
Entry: 93.3,kg
